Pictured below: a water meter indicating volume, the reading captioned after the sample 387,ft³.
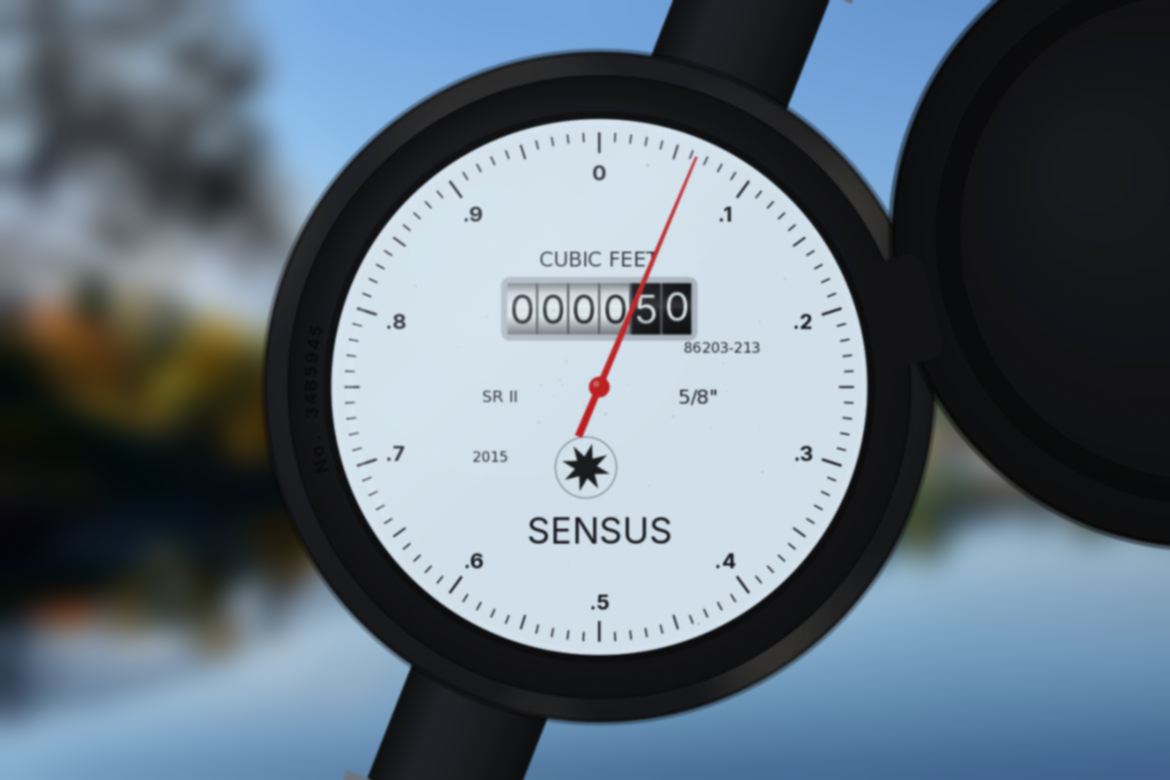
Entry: 50.06,ft³
